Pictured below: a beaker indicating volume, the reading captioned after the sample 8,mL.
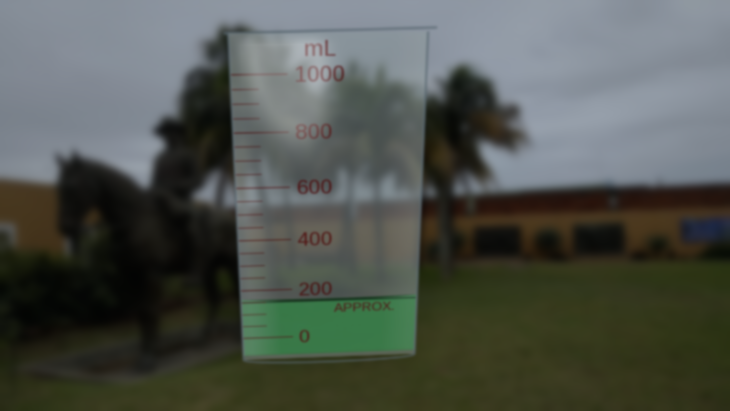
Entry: 150,mL
